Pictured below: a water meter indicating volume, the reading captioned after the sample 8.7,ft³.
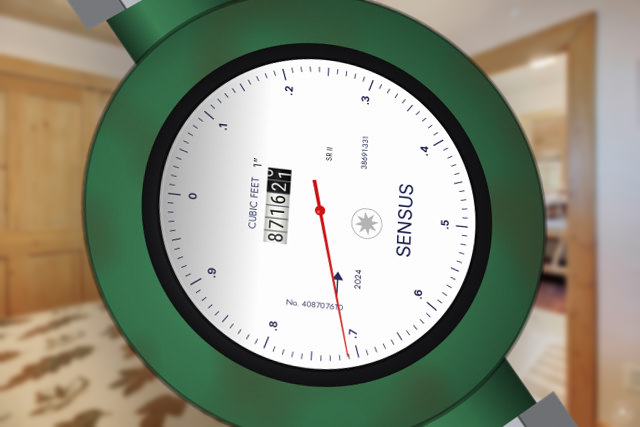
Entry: 871620.71,ft³
